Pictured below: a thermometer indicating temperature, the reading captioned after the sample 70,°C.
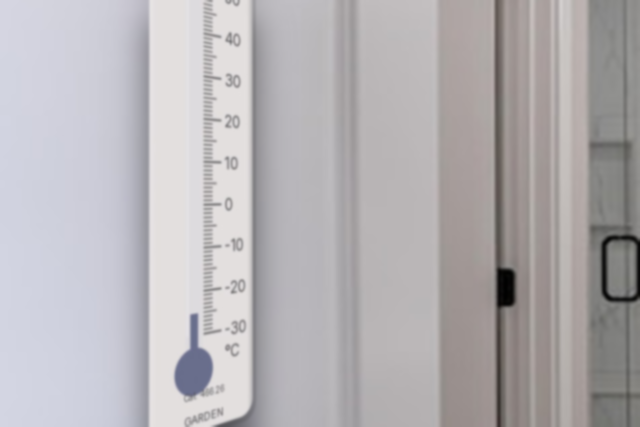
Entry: -25,°C
